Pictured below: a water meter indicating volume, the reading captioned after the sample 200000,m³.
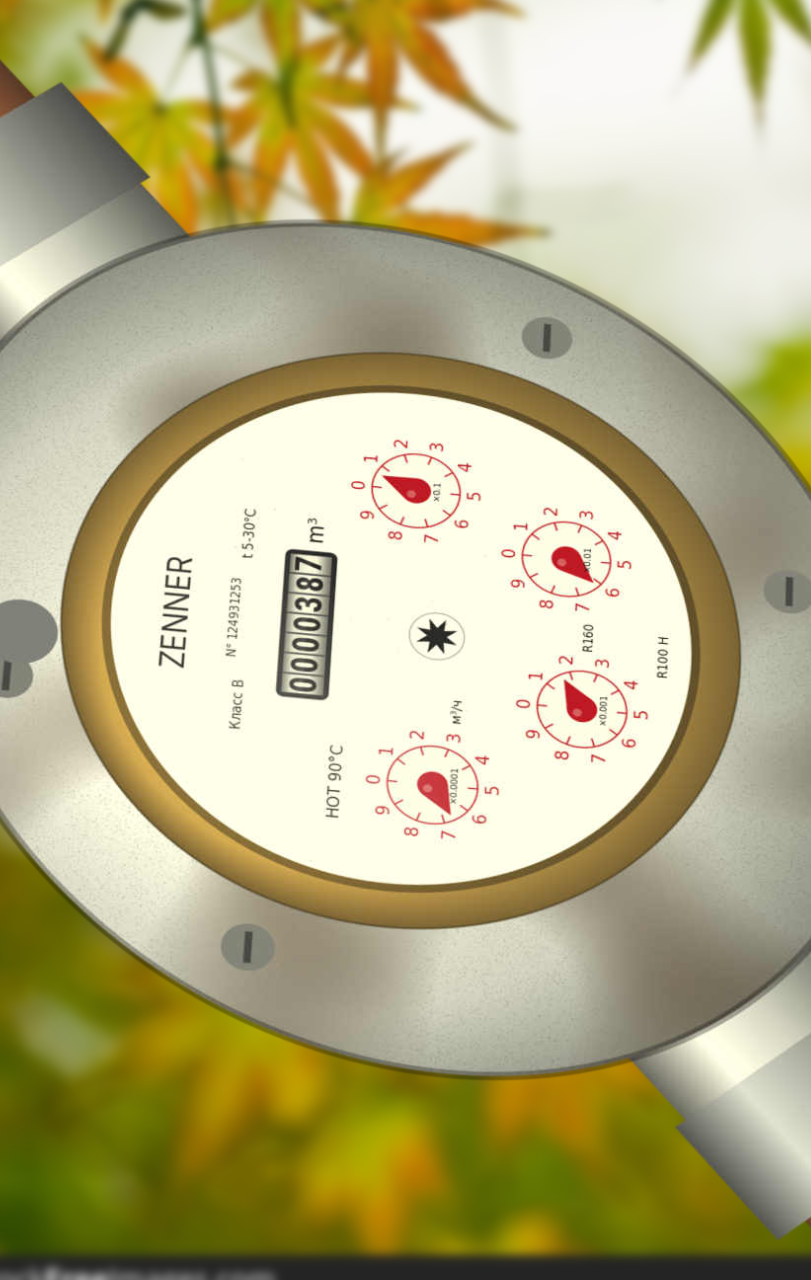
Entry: 387.0616,m³
